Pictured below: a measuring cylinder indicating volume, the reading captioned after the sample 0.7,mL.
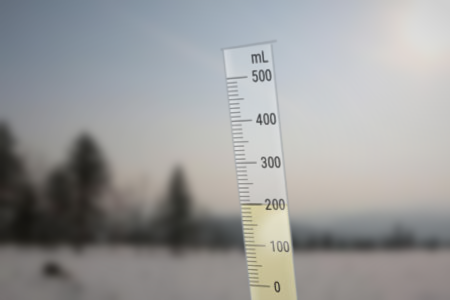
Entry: 200,mL
